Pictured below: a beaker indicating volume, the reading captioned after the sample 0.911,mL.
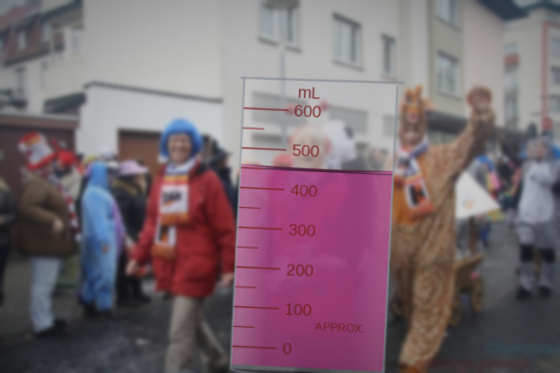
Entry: 450,mL
